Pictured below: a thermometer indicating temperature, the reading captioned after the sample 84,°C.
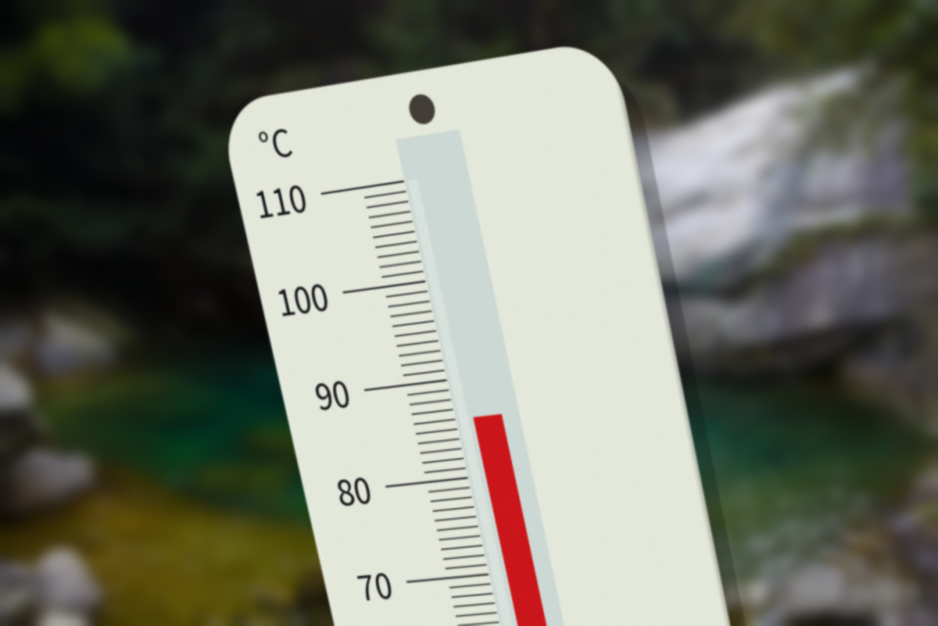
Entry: 86,°C
